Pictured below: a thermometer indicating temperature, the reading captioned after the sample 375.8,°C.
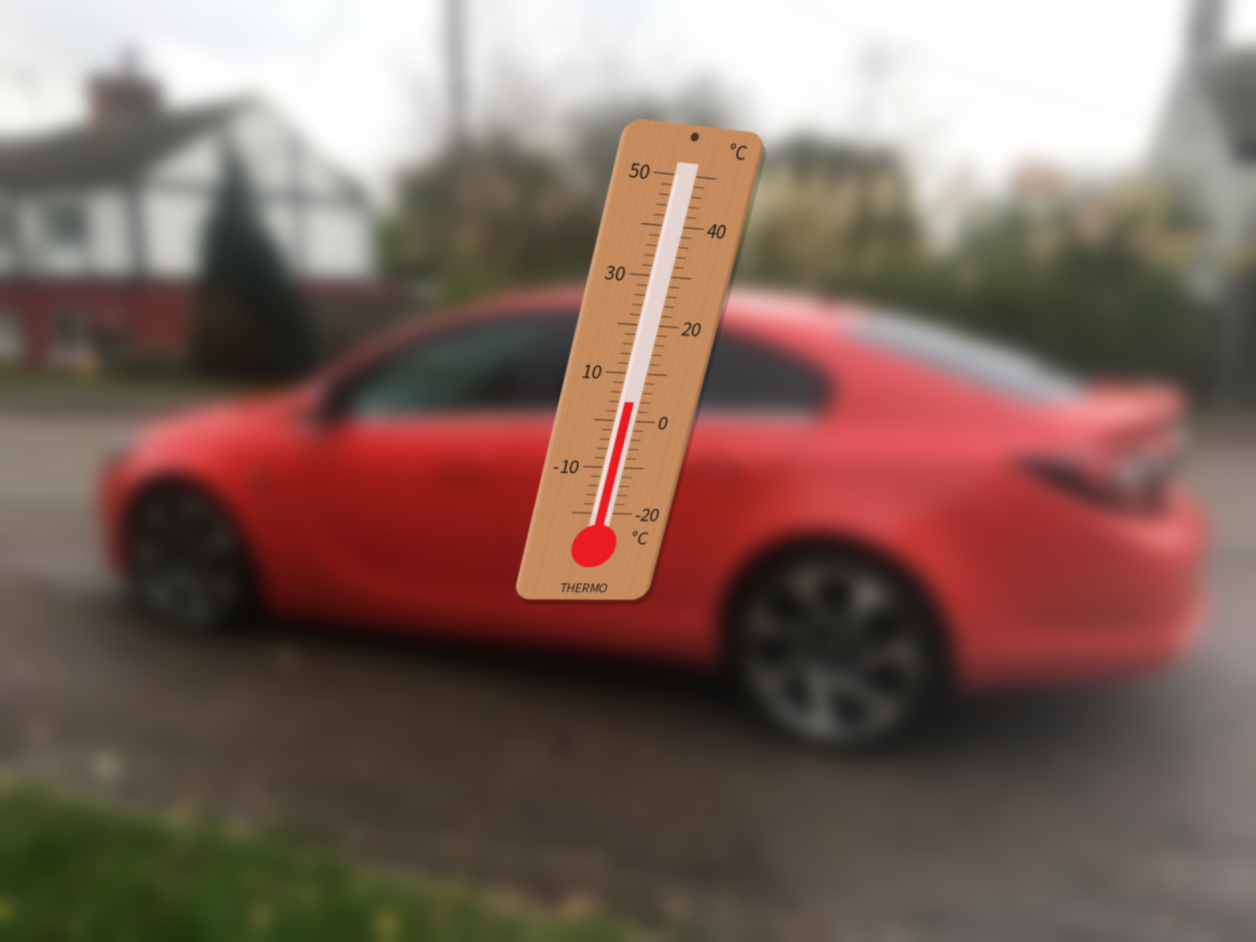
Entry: 4,°C
